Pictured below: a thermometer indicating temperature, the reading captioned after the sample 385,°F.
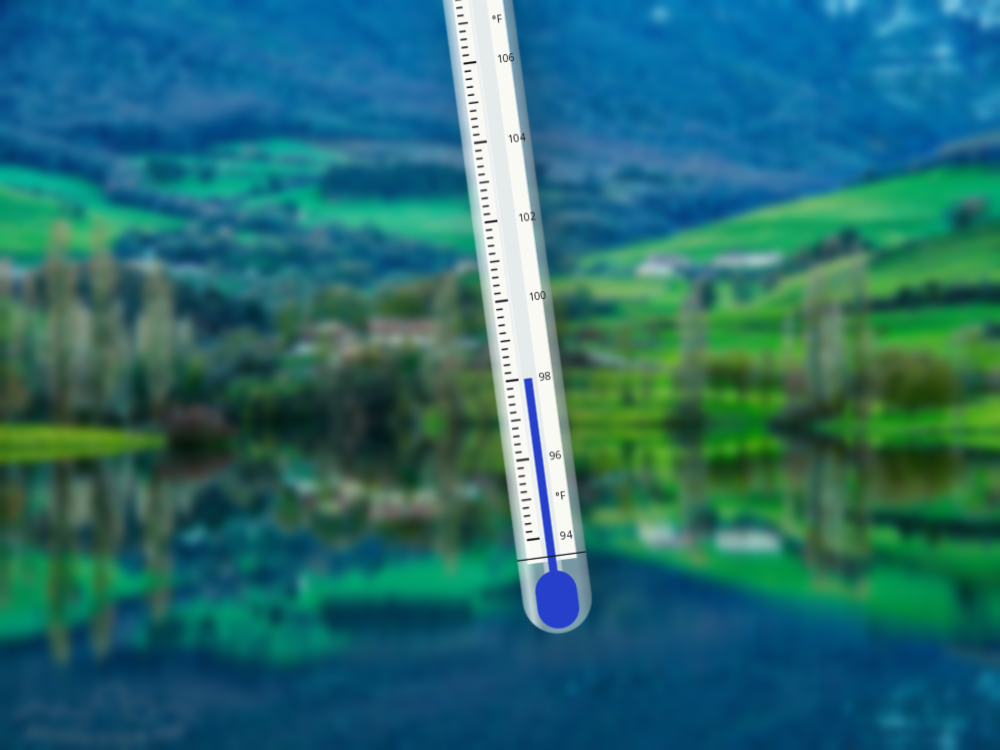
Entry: 98,°F
